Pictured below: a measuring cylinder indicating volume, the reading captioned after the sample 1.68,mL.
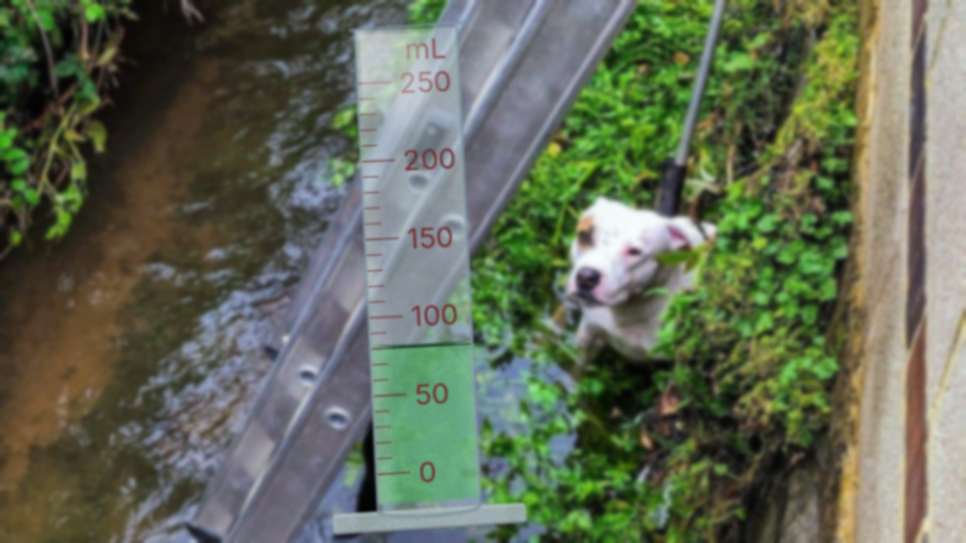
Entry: 80,mL
